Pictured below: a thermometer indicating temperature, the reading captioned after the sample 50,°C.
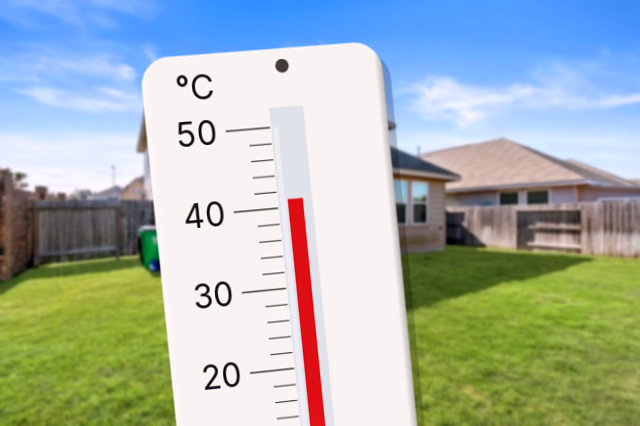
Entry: 41,°C
